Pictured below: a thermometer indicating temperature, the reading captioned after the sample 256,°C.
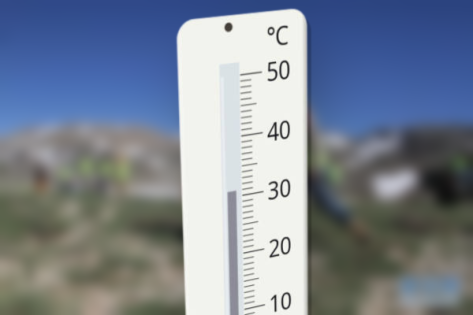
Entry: 31,°C
